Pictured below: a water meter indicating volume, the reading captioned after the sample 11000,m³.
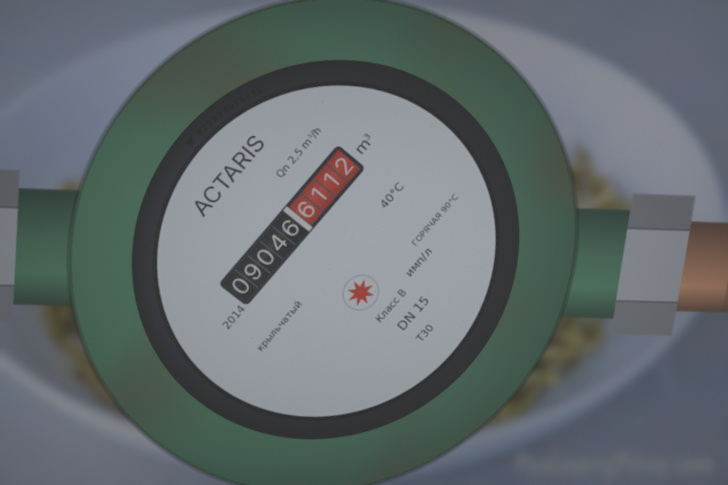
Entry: 9046.6112,m³
